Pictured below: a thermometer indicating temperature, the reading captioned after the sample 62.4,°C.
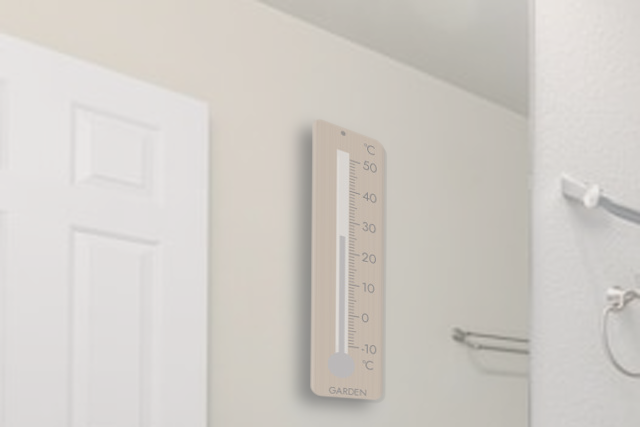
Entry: 25,°C
